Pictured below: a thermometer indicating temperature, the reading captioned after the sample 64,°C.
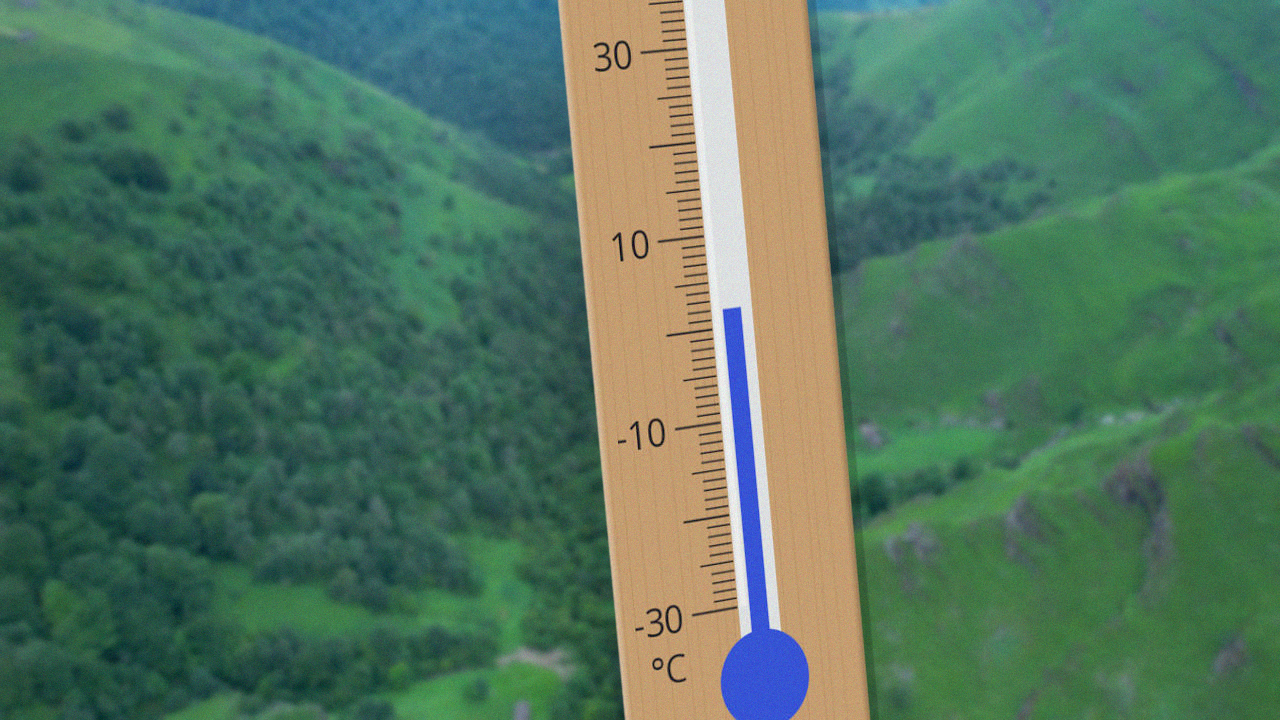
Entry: 2,°C
